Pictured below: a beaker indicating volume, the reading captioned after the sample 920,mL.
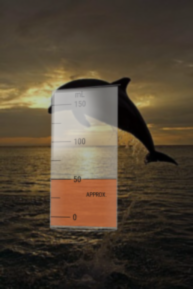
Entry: 50,mL
